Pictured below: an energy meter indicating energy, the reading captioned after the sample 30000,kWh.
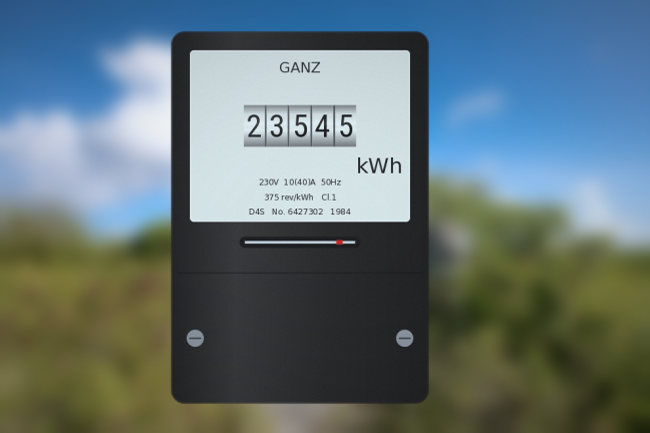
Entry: 23545,kWh
